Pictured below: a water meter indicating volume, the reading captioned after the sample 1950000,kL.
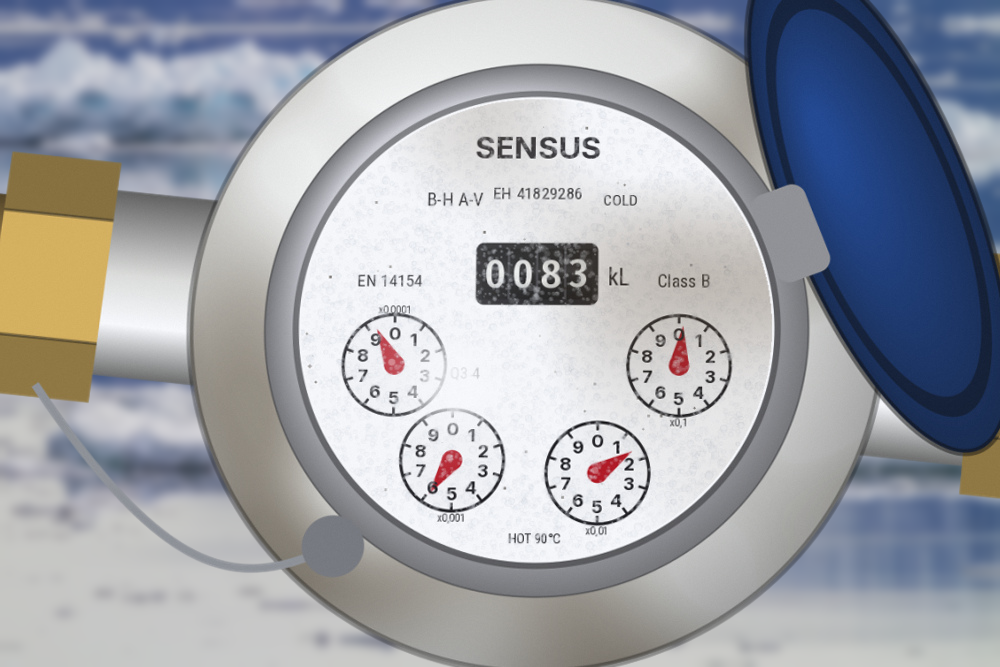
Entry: 83.0159,kL
